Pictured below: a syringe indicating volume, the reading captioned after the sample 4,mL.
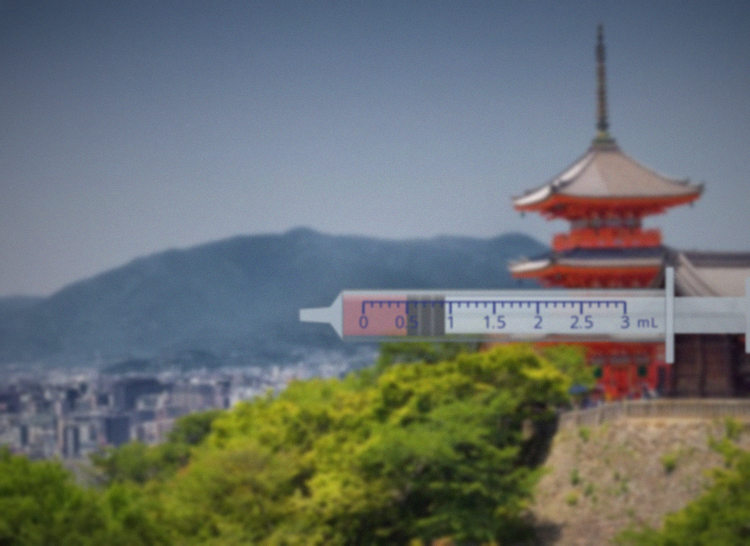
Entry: 0.5,mL
